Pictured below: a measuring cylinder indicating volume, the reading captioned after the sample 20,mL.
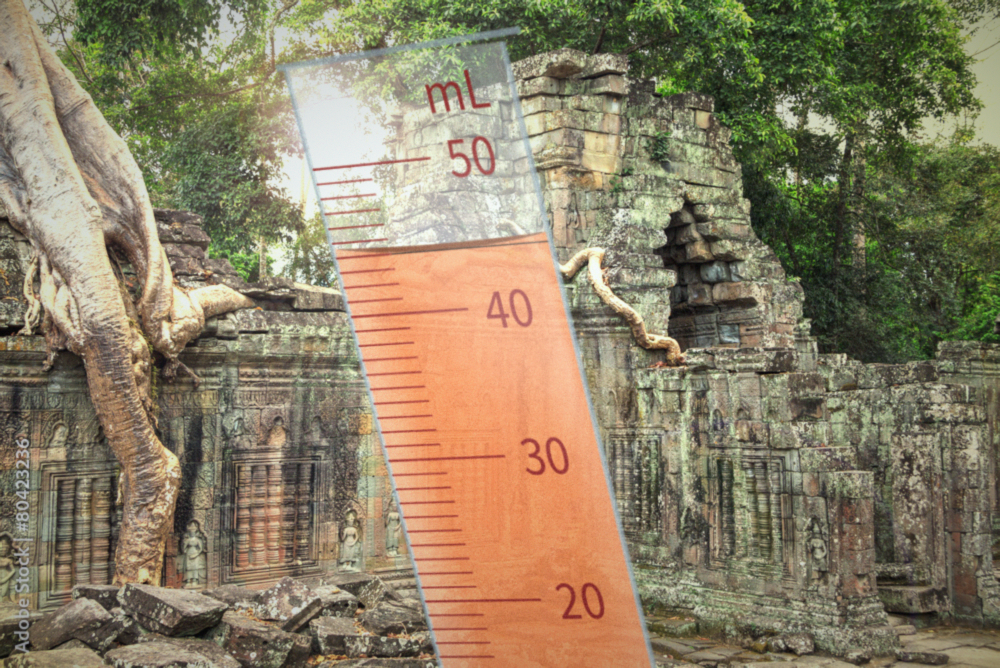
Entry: 44,mL
